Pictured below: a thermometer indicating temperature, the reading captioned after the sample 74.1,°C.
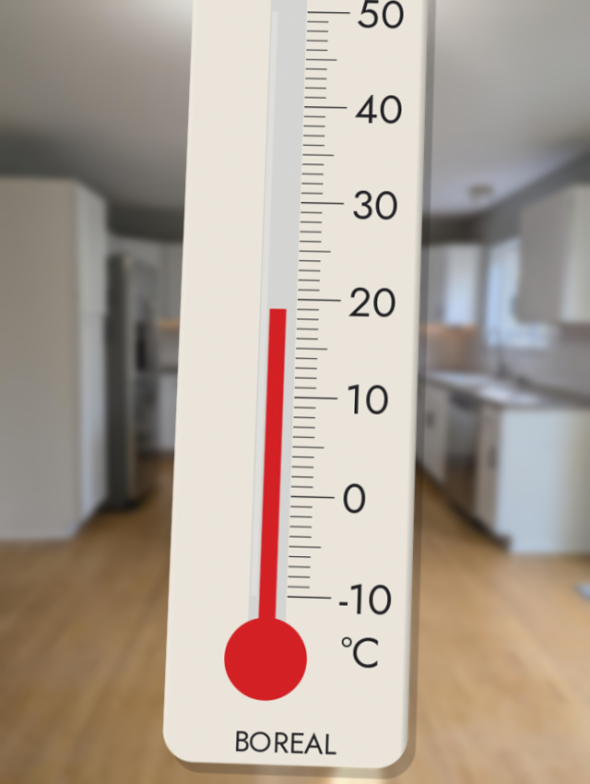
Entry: 19,°C
